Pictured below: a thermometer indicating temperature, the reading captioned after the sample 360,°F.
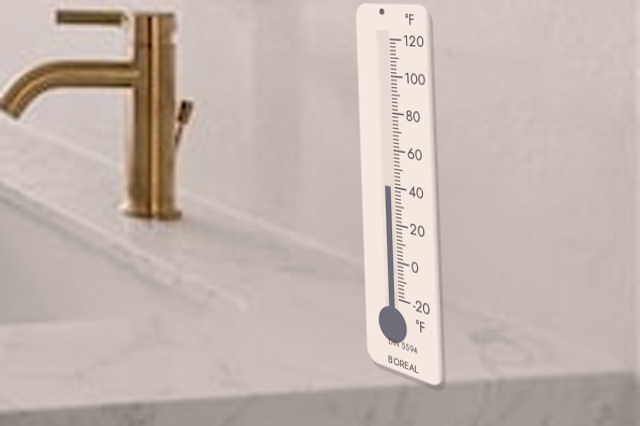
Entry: 40,°F
